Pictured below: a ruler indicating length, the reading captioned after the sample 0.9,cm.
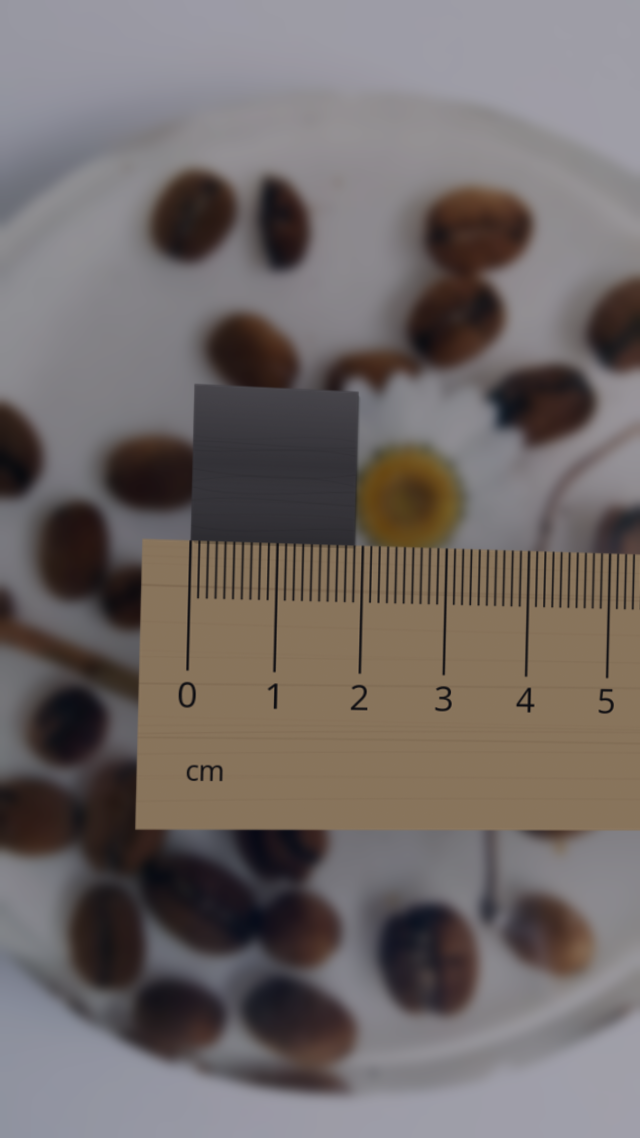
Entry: 1.9,cm
